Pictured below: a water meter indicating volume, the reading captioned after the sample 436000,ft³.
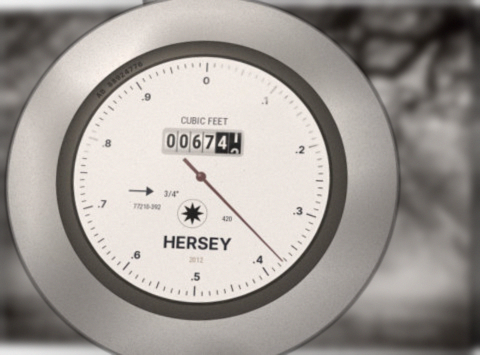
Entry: 6741.37,ft³
